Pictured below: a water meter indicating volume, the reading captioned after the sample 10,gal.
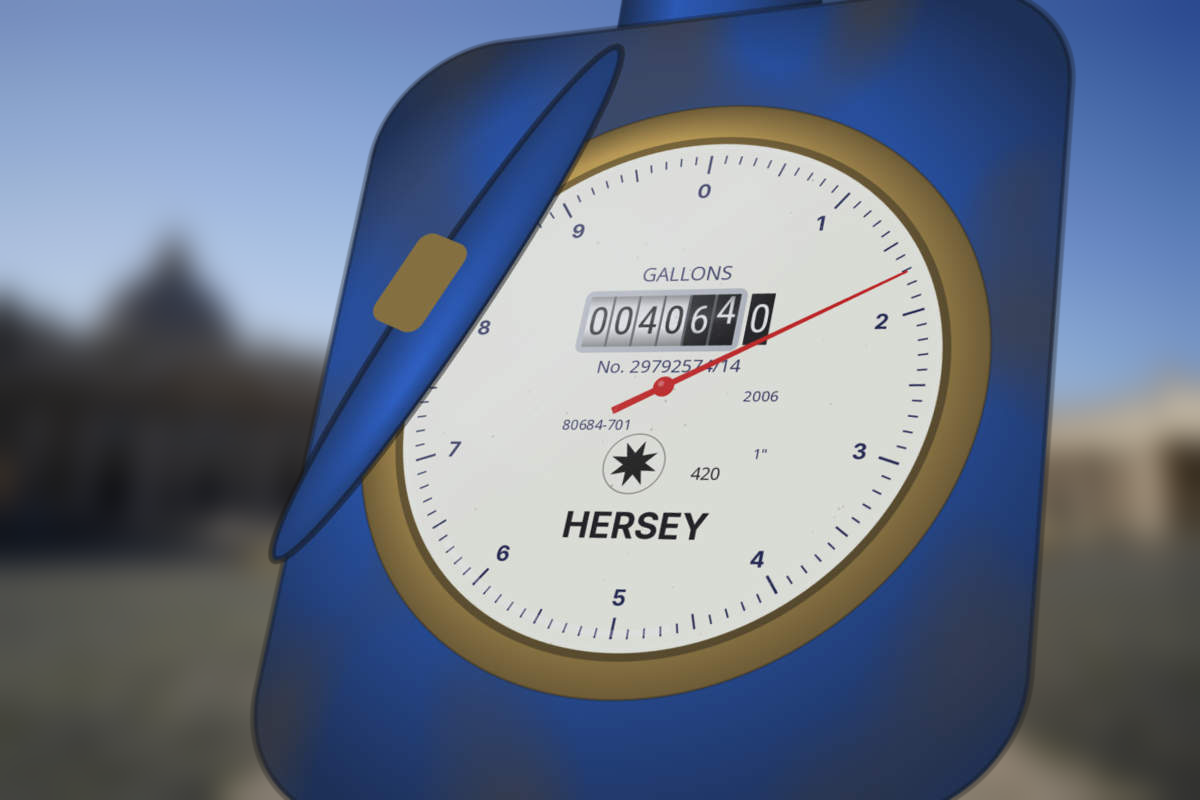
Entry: 40641.7,gal
